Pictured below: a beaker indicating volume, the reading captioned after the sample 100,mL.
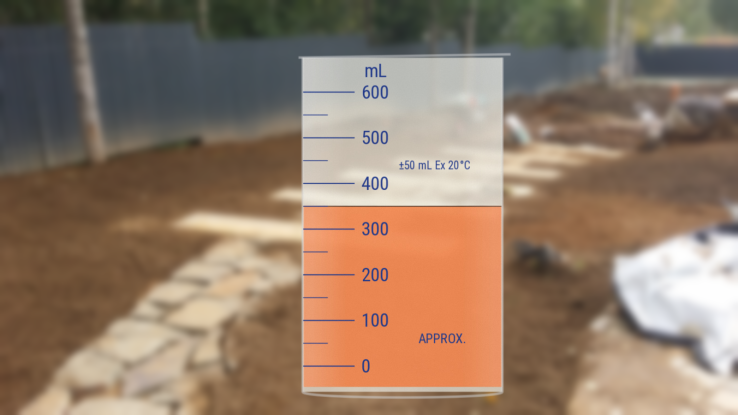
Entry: 350,mL
